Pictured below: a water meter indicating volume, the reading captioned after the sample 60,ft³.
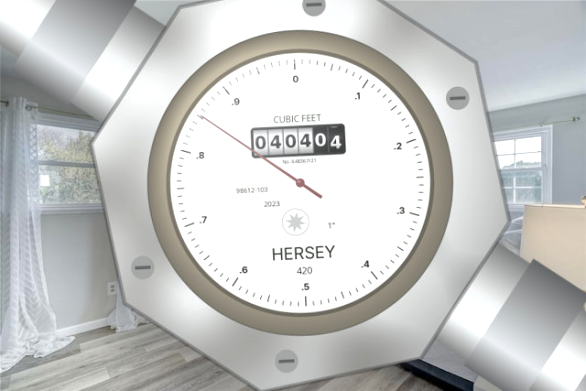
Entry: 40403.85,ft³
